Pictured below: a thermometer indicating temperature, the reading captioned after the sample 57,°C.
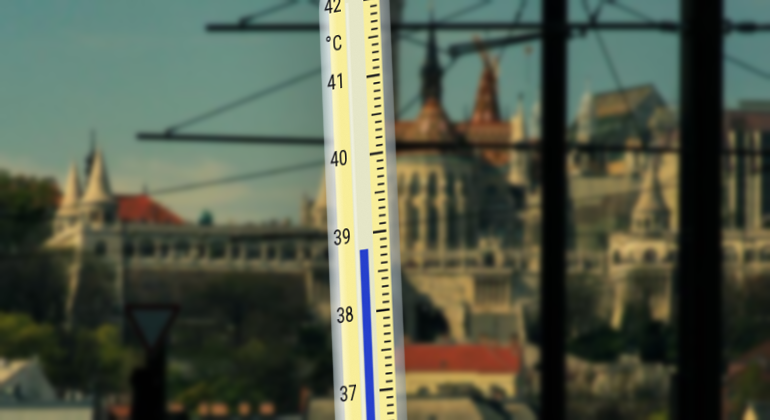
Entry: 38.8,°C
